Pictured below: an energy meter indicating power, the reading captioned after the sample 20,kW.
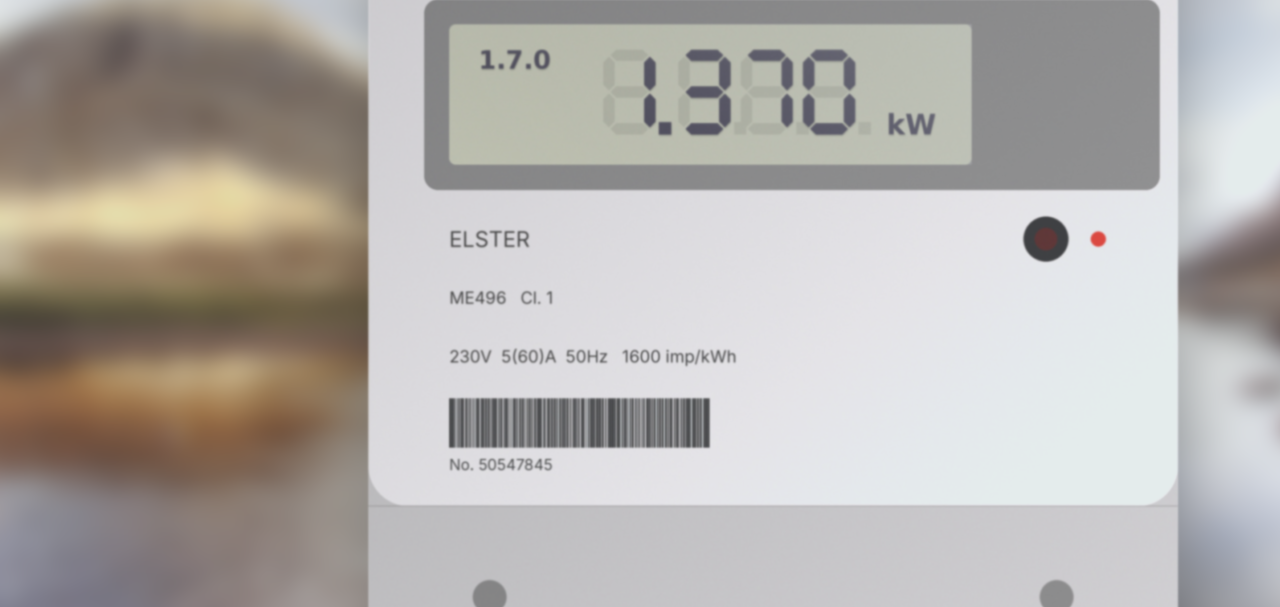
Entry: 1.370,kW
